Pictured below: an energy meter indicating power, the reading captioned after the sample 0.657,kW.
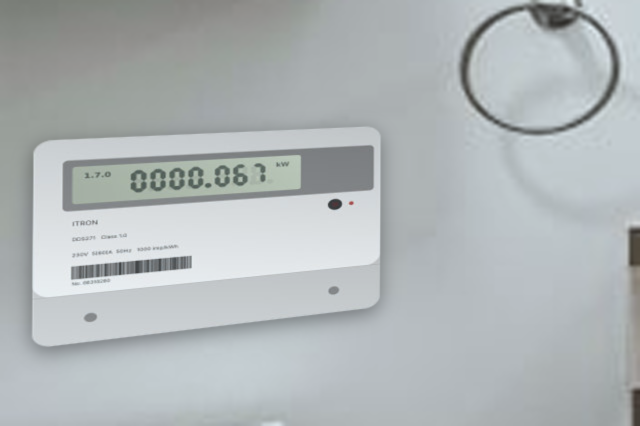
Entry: 0.067,kW
